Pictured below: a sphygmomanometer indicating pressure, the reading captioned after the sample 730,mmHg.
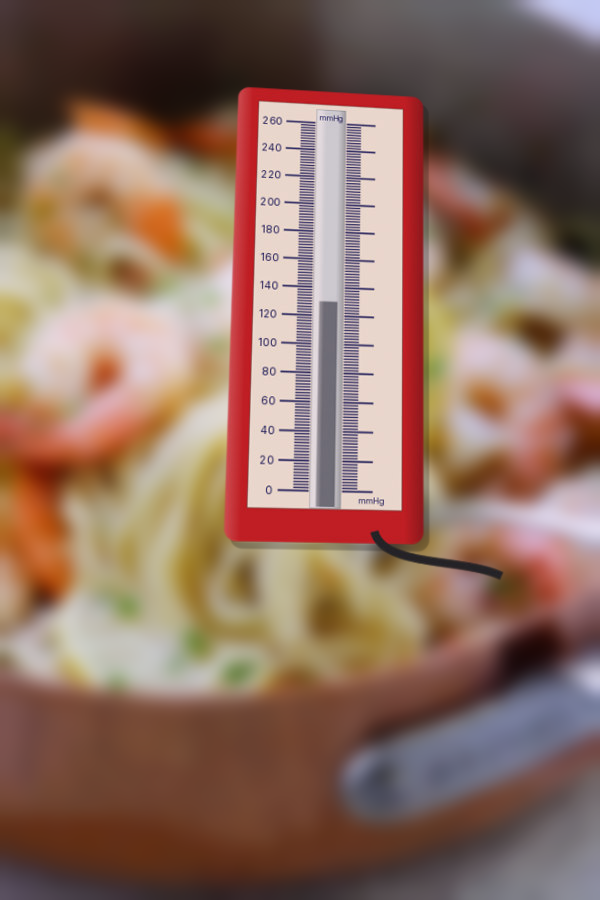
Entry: 130,mmHg
